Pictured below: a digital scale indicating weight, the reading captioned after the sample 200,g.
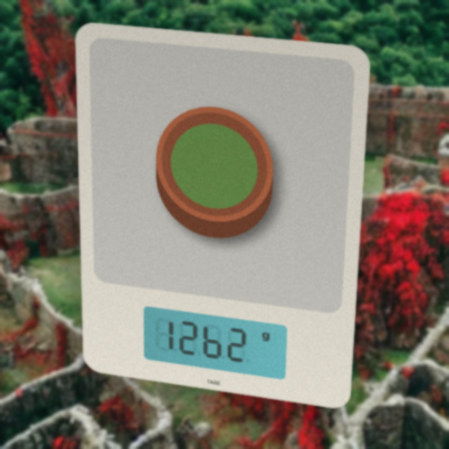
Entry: 1262,g
